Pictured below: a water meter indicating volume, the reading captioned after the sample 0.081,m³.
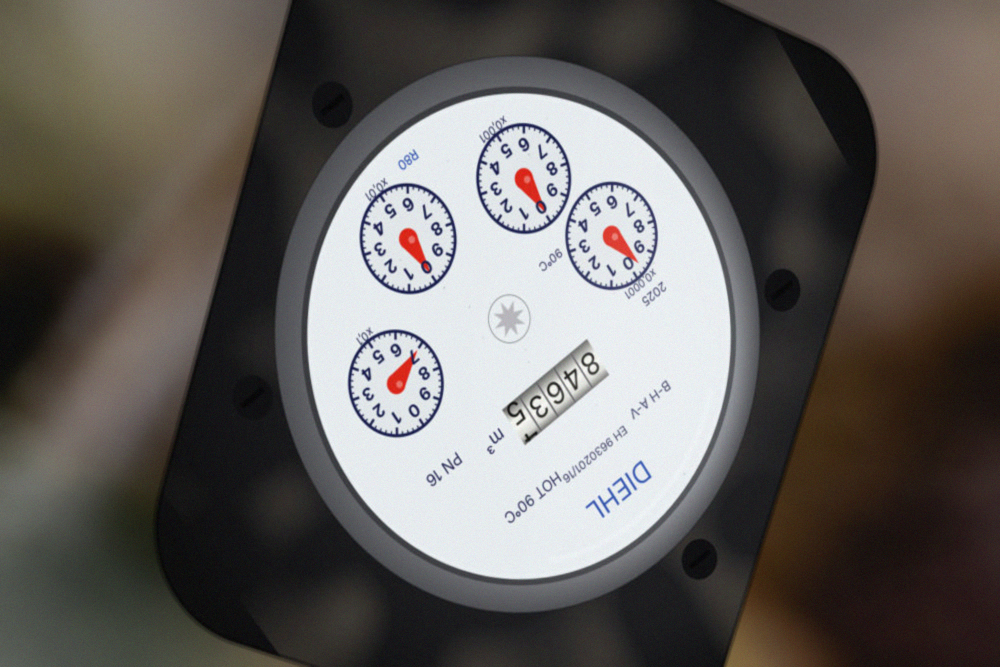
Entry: 84634.6999,m³
